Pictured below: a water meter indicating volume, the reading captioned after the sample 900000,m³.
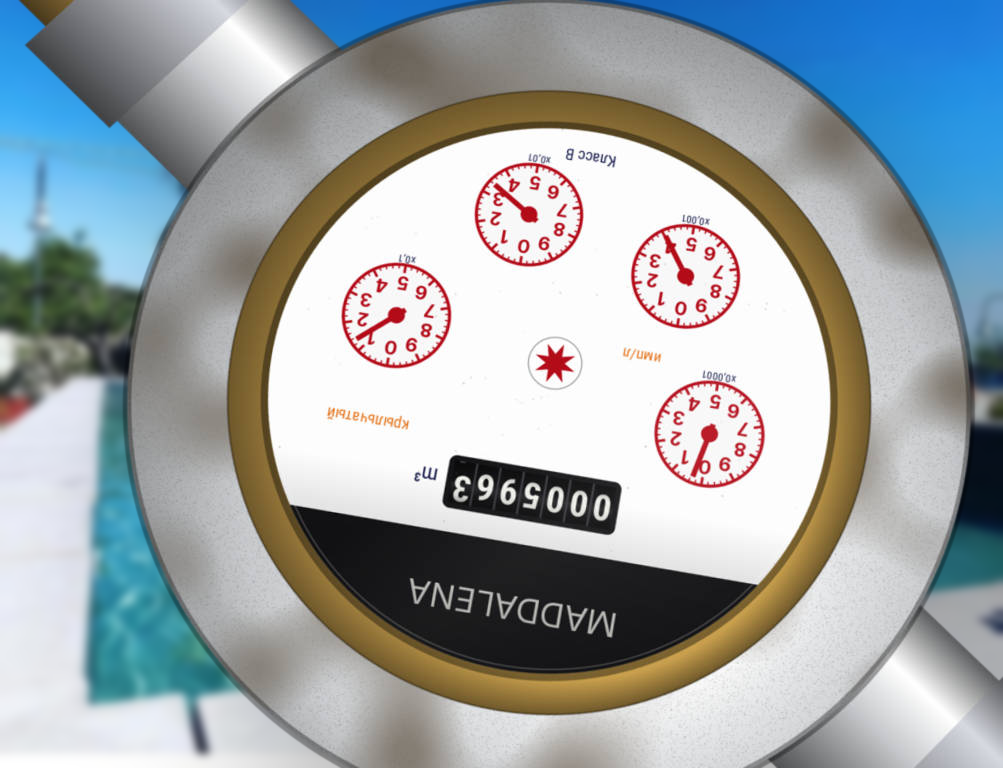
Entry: 5963.1340,m³
